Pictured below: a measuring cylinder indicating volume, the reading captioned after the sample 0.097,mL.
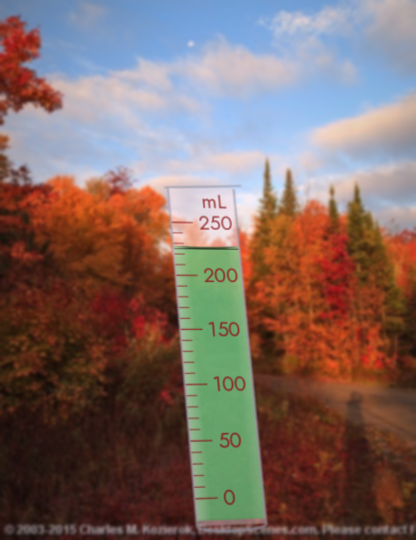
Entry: 225,mL
